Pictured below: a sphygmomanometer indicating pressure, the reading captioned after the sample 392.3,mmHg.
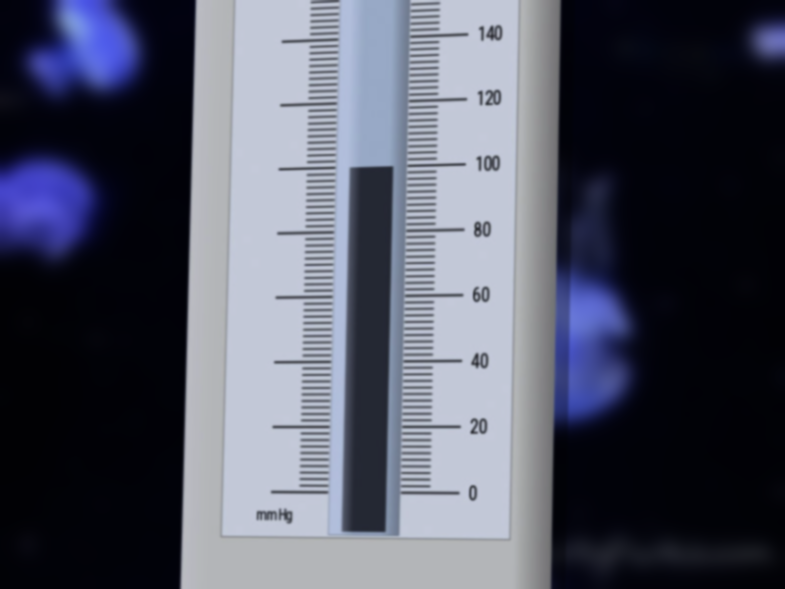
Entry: 100,mmHg
